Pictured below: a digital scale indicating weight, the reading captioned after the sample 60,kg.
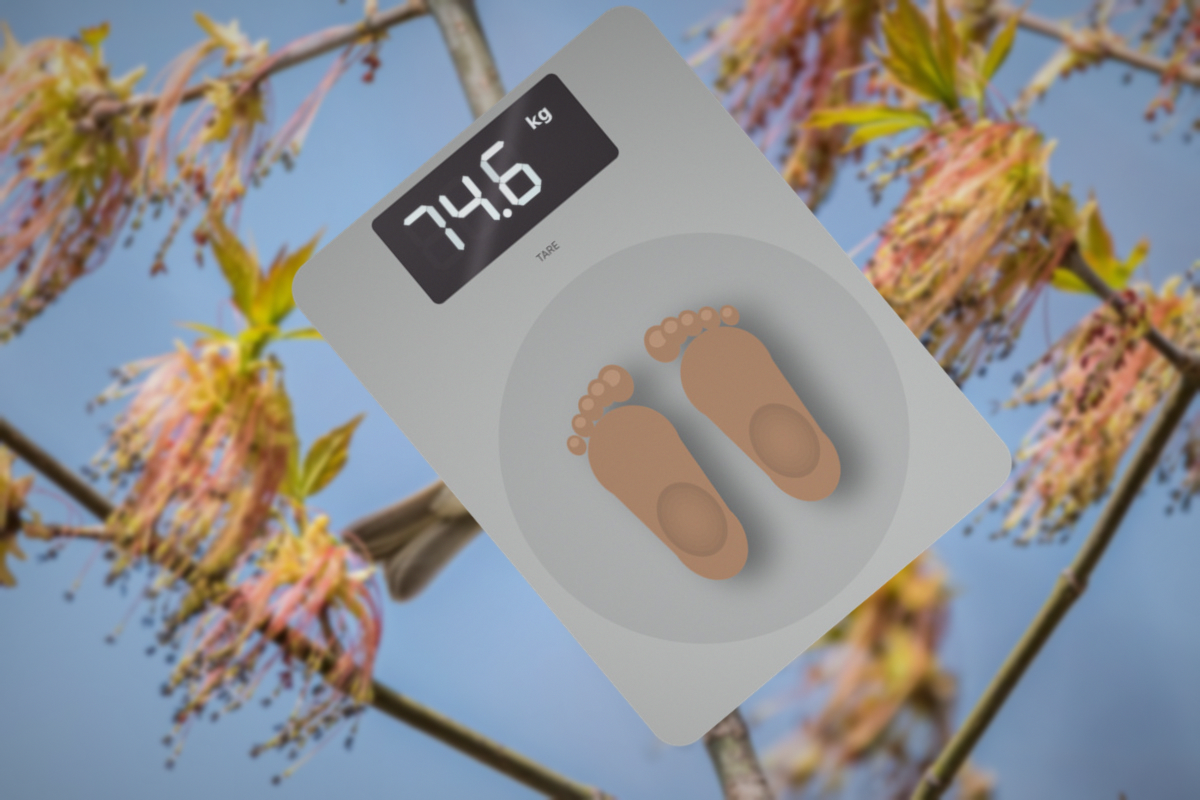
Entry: 74.6,kg
